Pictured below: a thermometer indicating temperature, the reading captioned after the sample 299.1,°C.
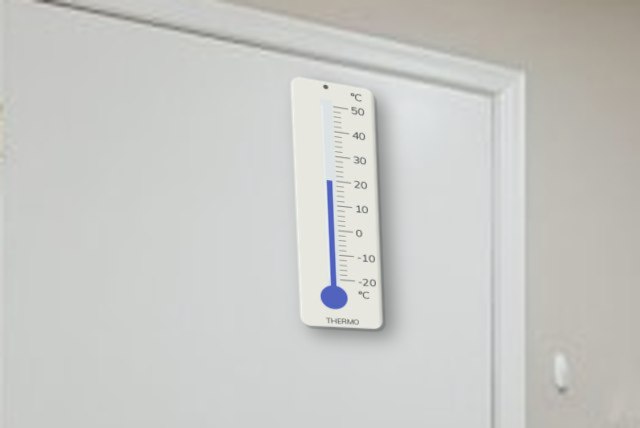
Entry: 20,°C
